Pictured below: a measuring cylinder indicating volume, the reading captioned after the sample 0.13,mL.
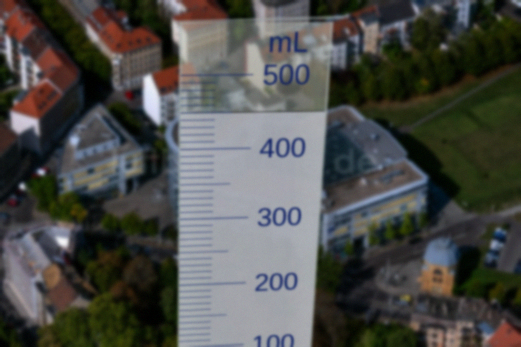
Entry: 450,mL
